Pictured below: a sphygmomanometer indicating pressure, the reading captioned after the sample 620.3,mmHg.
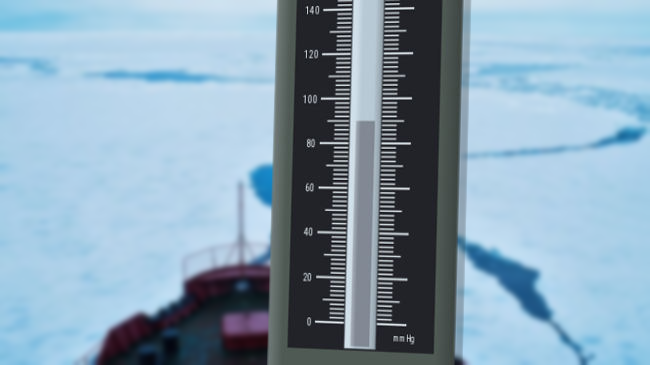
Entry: 90,mmHg
